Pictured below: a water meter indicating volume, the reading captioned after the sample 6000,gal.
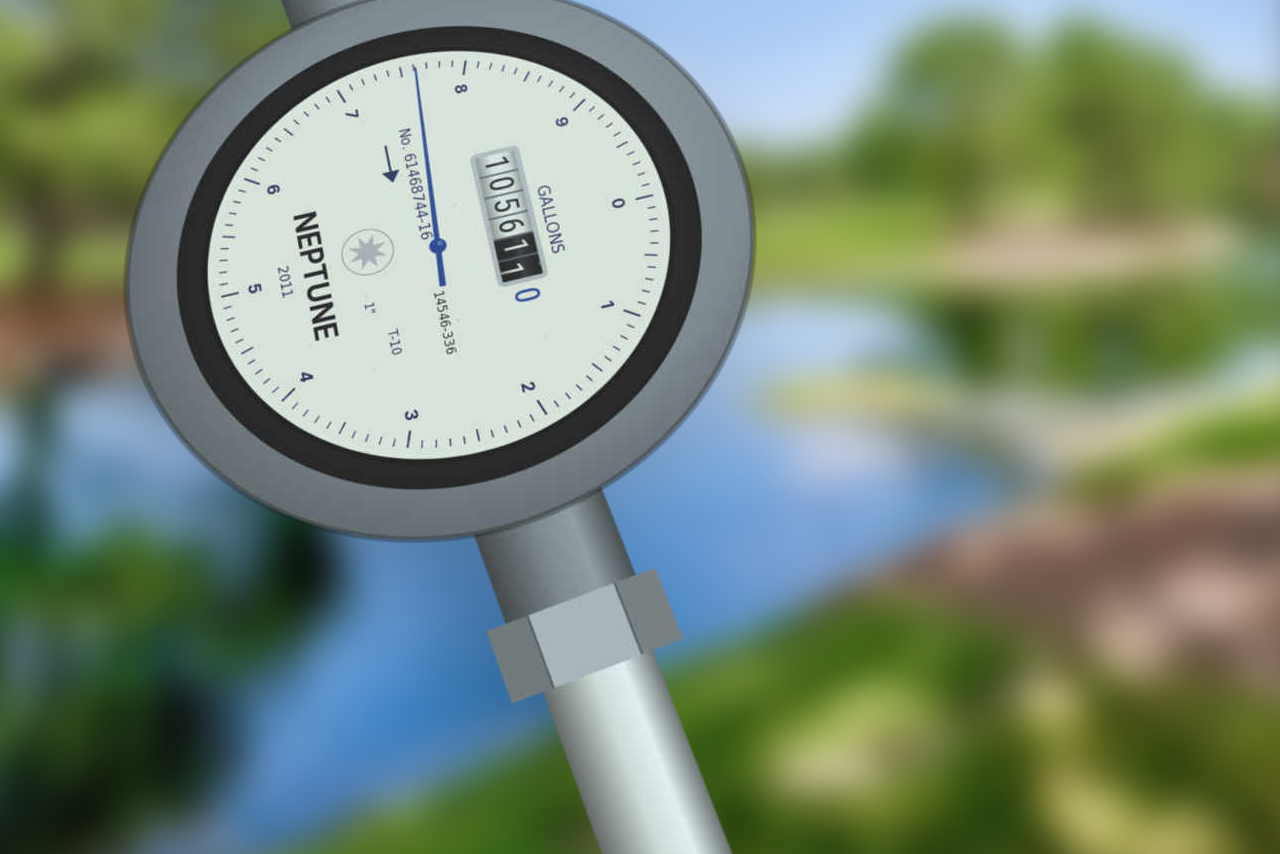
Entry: 1056107.6,gal
